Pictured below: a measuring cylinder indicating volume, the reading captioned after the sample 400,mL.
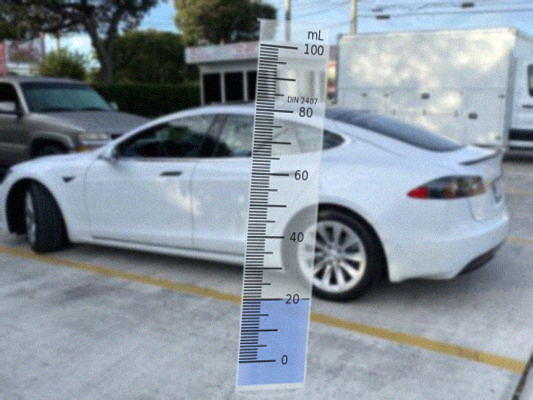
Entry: 20,mL
